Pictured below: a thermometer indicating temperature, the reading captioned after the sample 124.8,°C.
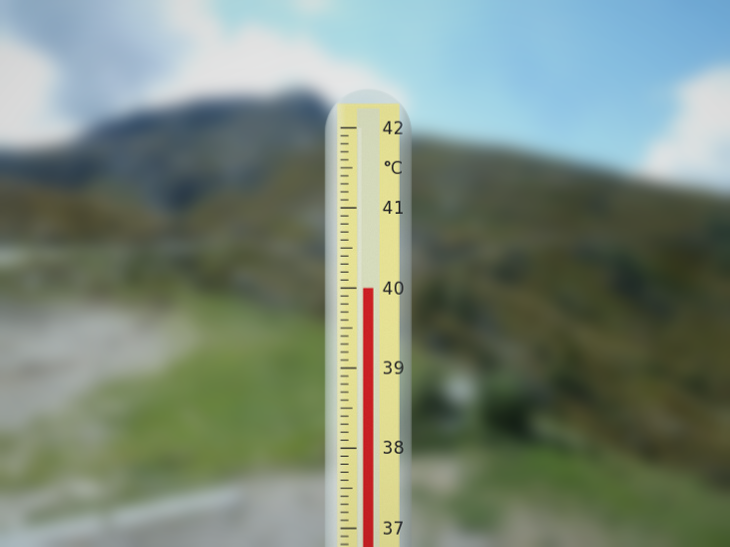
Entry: 40,°C
